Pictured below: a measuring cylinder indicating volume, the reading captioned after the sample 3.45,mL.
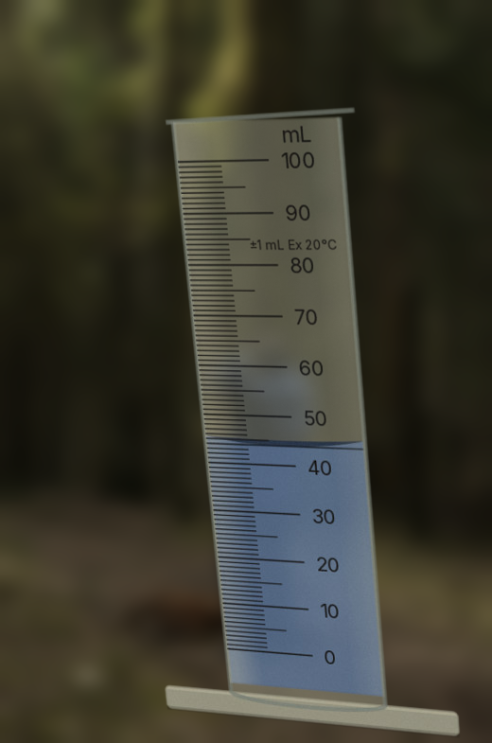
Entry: 44,mL
